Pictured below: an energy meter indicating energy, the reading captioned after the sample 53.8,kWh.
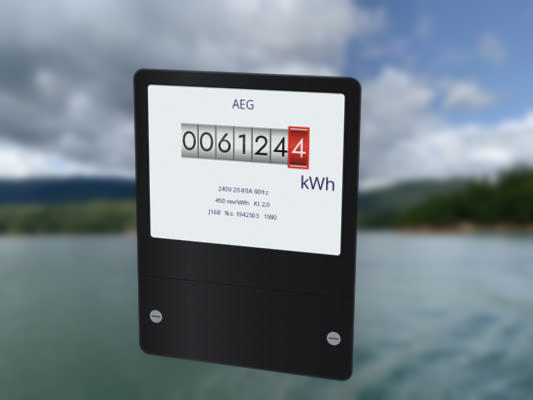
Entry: 6124.4,kWh
